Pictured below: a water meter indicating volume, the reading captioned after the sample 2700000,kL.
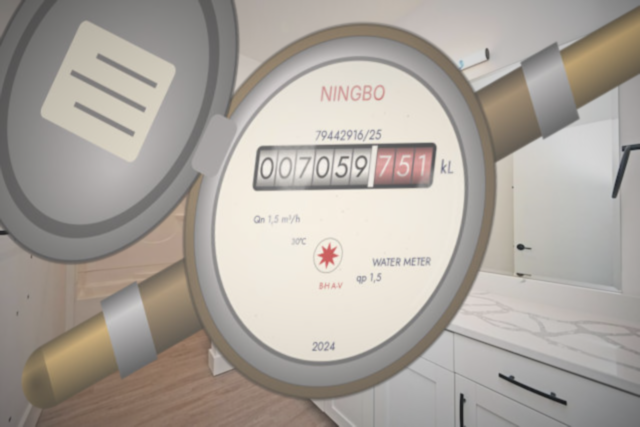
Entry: 7059.751,kL
